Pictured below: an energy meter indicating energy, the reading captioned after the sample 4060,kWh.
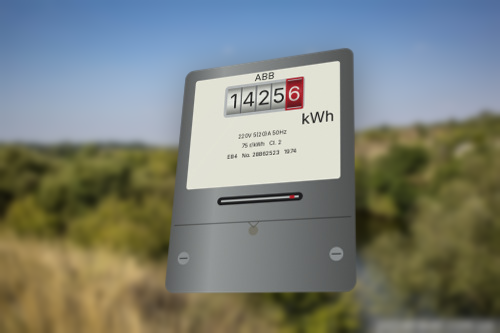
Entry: 1425.6,kWh
